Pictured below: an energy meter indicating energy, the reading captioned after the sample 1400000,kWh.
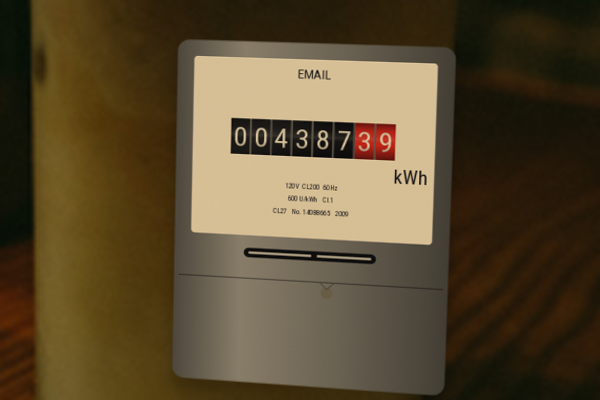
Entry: 4387.39,kWh
